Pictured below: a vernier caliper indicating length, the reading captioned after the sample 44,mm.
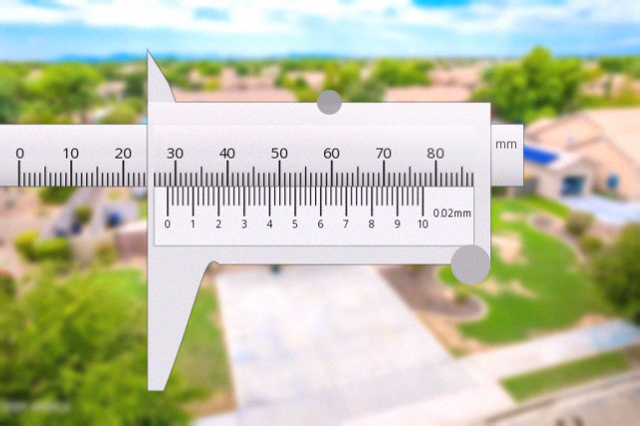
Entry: 28.5,mm
